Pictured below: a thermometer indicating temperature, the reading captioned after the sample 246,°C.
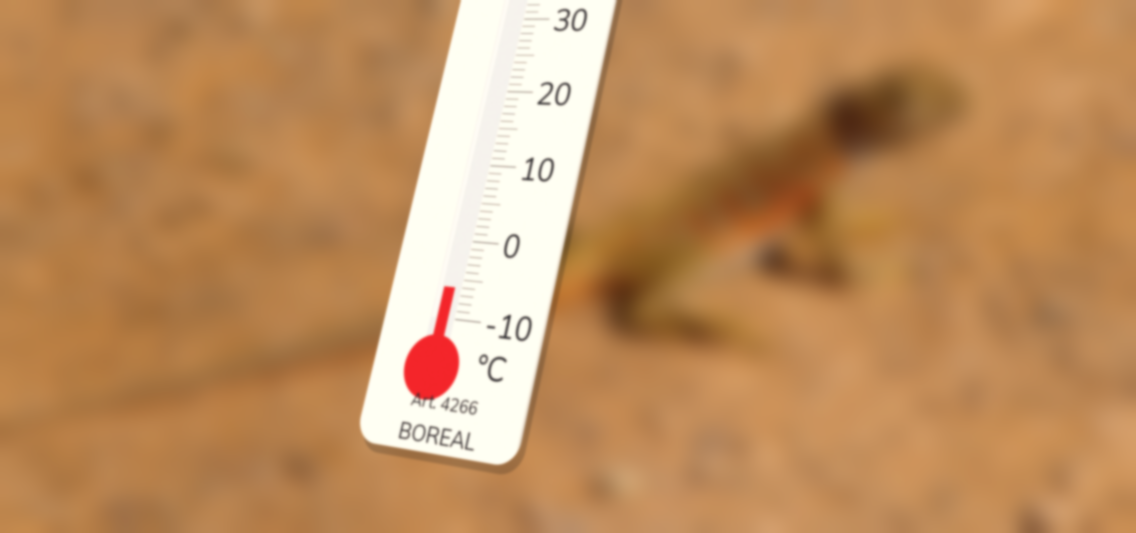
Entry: -6,°C
